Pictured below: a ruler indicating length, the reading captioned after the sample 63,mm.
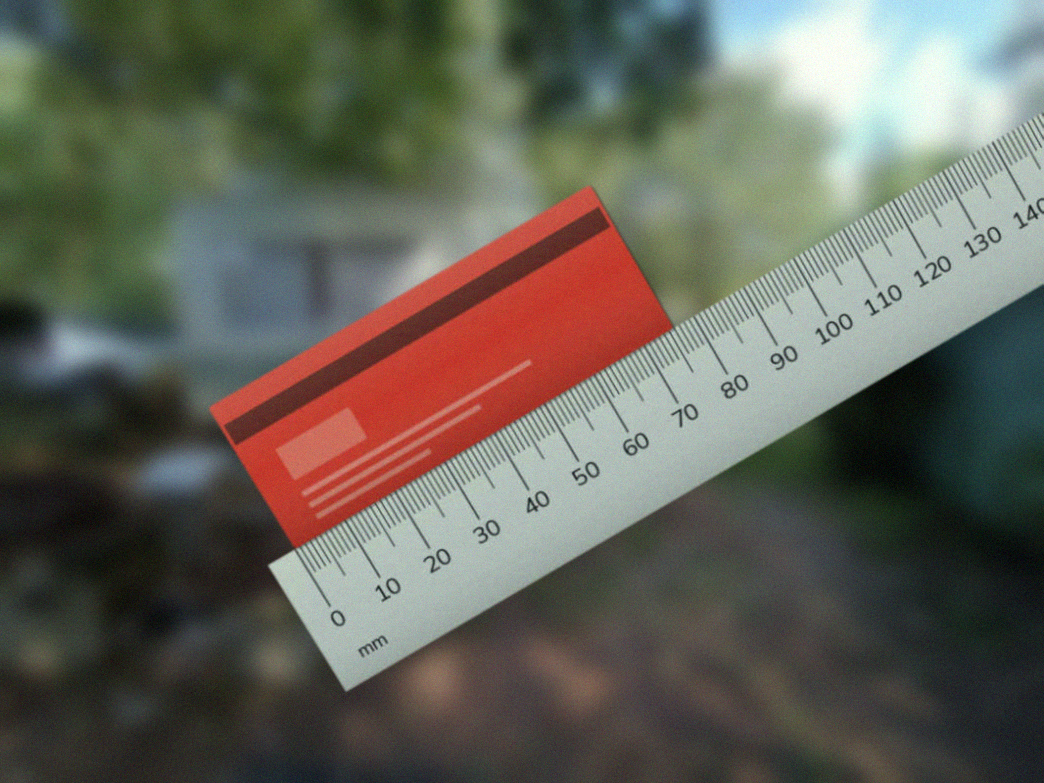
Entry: 76,mm
